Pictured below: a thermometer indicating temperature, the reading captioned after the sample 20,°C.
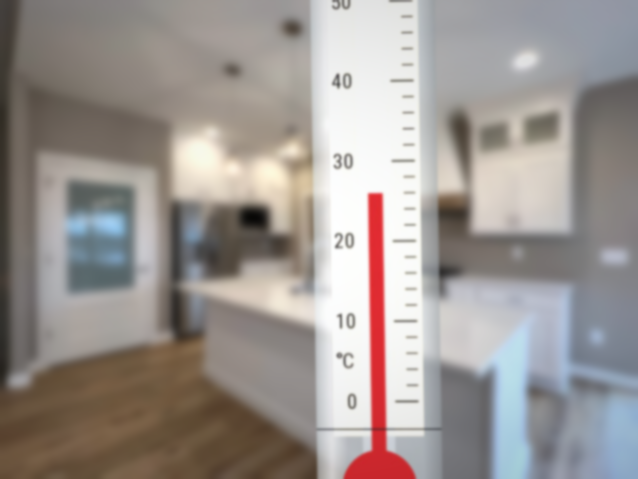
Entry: 26,°C
